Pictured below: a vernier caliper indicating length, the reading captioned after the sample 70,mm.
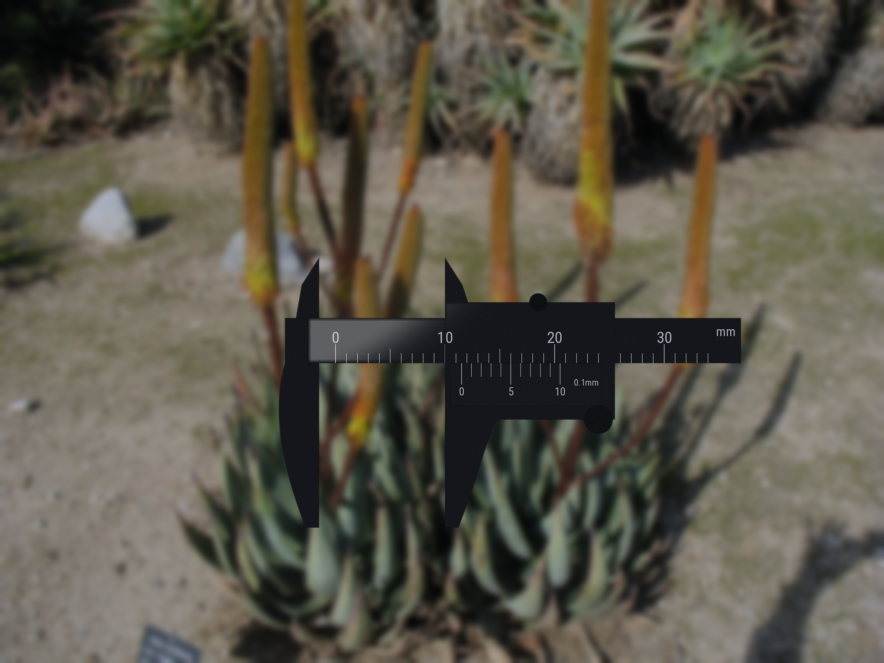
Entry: 11.5,mm
